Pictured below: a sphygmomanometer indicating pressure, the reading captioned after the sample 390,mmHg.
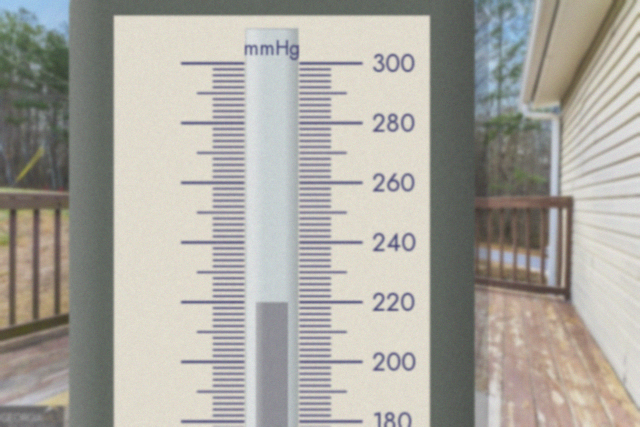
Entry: 220,mmHg
